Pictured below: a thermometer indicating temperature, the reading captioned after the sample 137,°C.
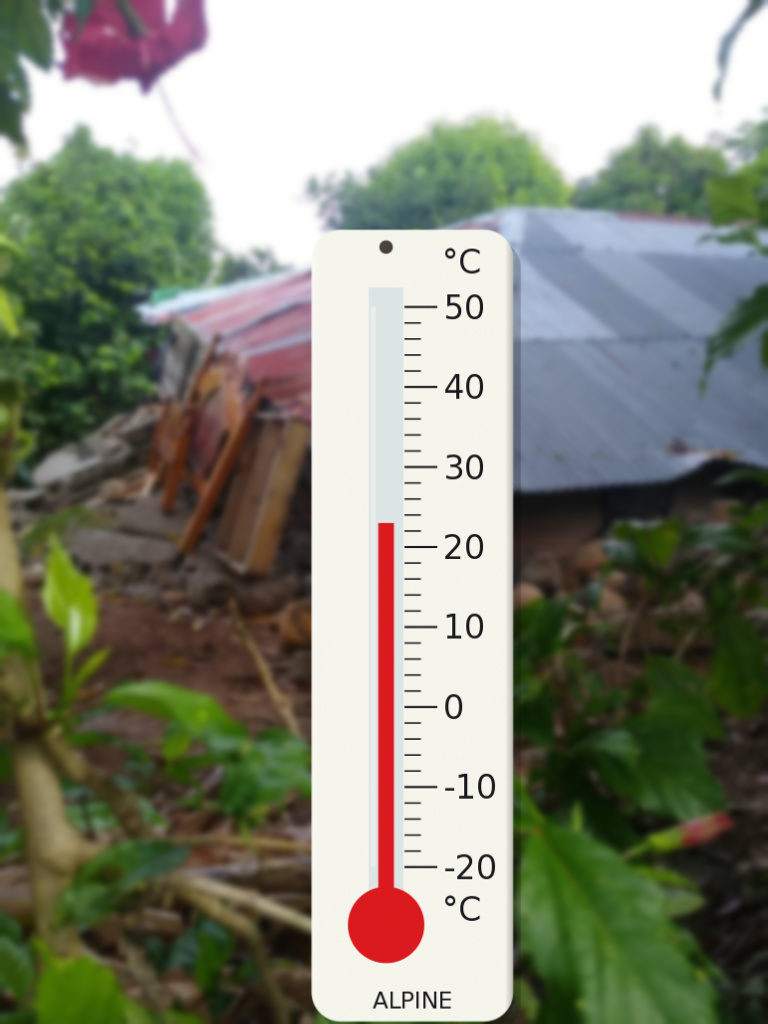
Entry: 23,°C
